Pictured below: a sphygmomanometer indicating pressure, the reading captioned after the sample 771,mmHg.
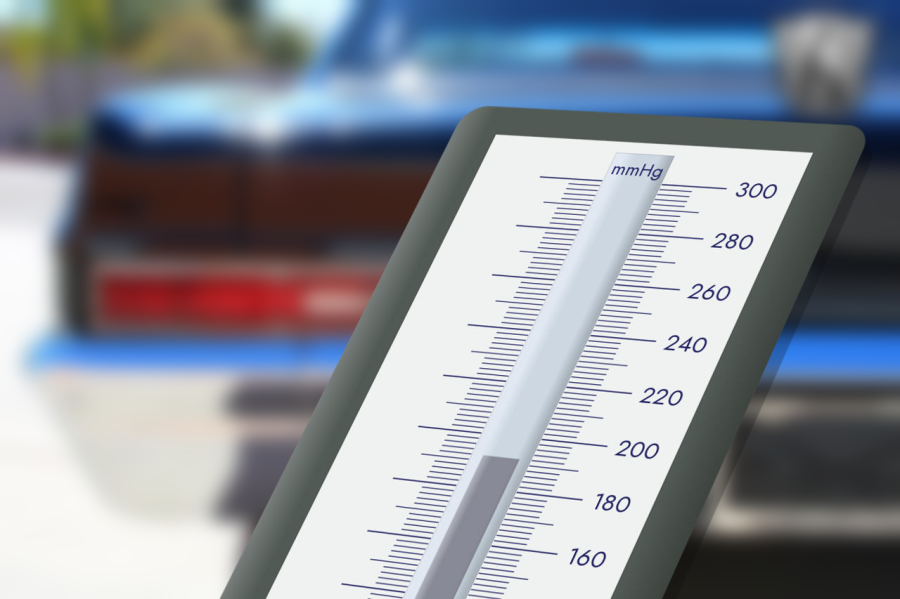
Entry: 192,mmHg
